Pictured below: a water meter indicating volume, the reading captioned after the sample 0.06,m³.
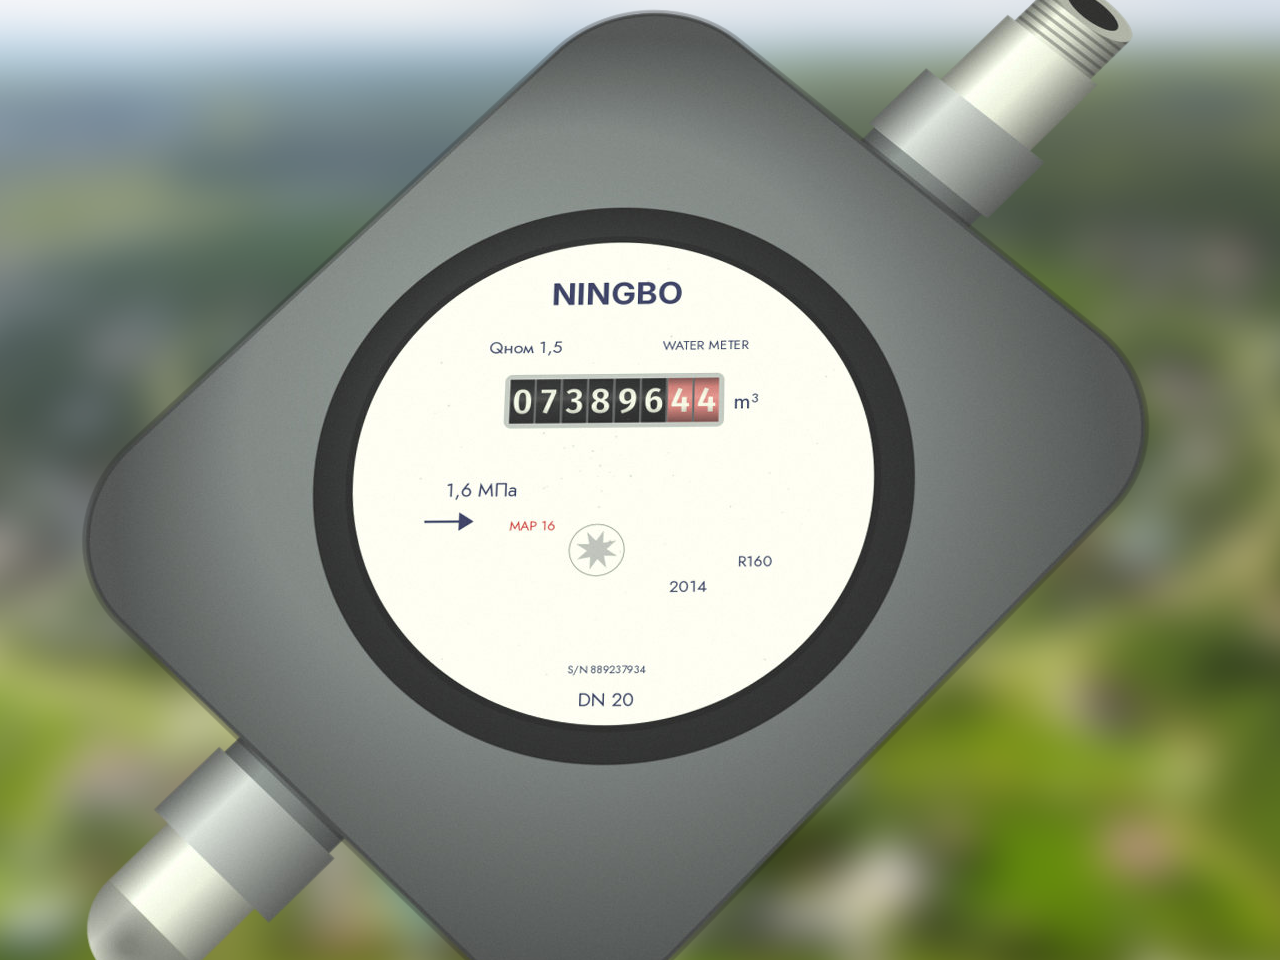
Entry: 73896.44,m³
